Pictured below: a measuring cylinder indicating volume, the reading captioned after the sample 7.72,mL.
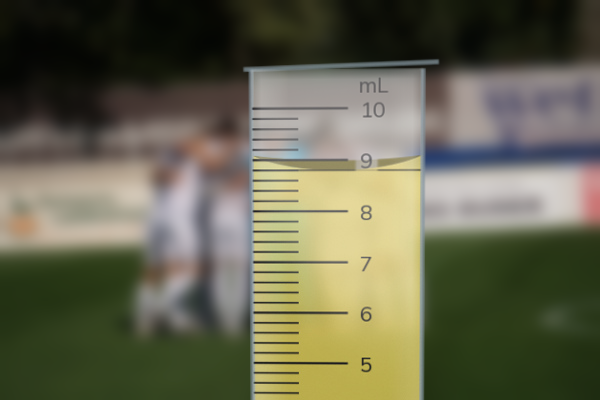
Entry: 8.8,mL
